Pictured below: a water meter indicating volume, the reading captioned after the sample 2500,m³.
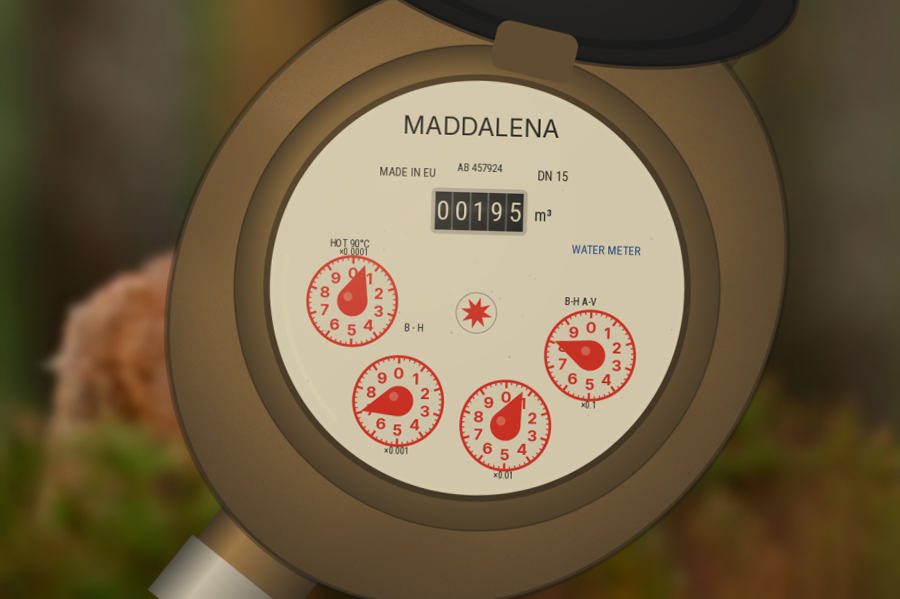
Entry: 195.8070,m³
